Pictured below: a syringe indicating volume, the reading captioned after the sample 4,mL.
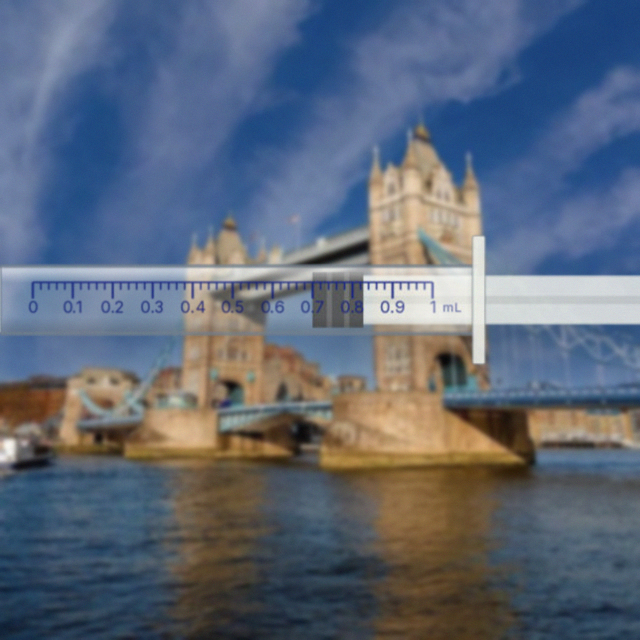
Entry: 0.7,mL
